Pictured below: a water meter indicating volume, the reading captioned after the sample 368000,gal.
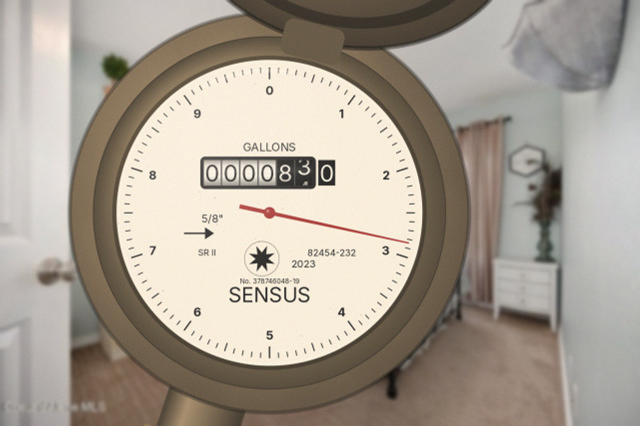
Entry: 832.8,gal
